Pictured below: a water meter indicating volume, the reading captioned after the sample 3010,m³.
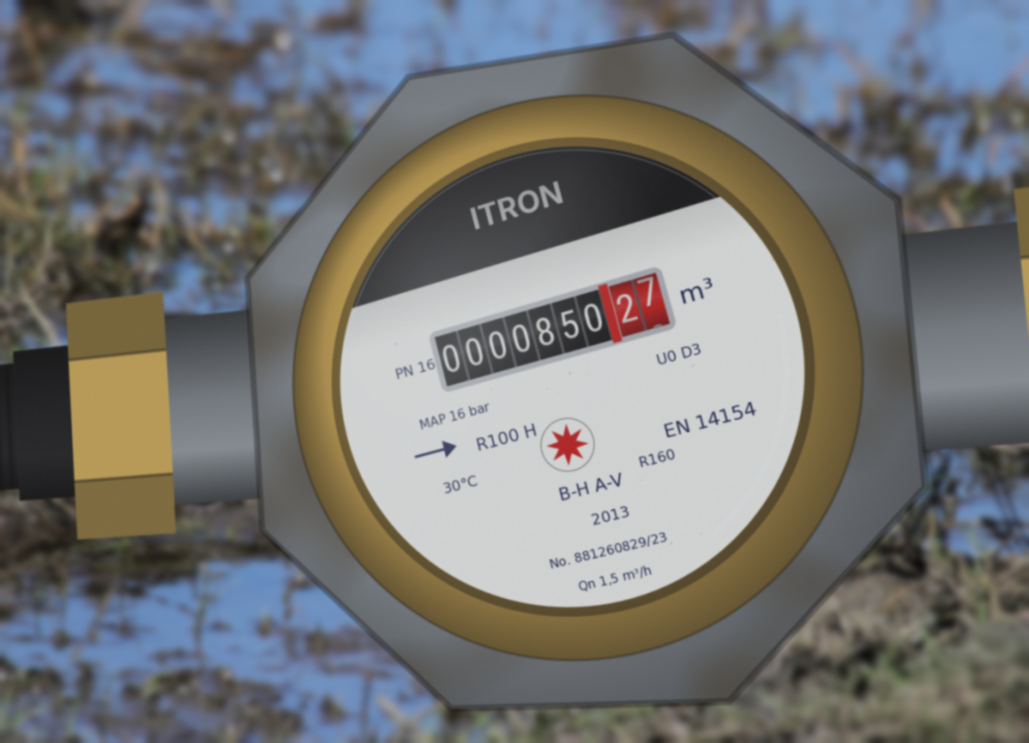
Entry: 850.27,m³
